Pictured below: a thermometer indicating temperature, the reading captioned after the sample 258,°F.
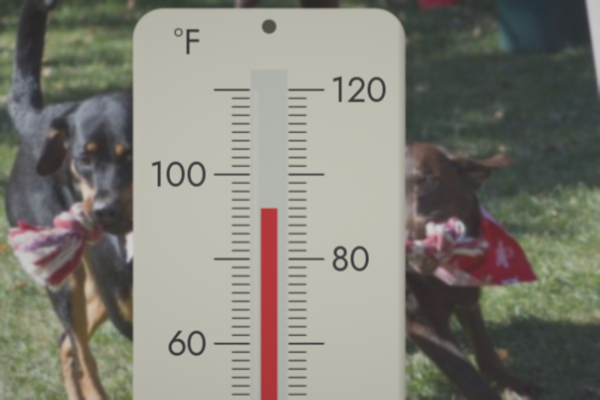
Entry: 92,°F
